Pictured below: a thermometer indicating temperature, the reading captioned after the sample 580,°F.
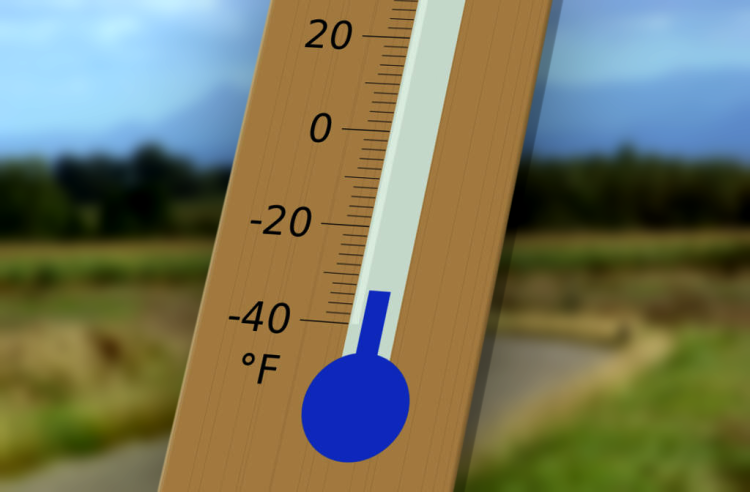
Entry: -33,°F
